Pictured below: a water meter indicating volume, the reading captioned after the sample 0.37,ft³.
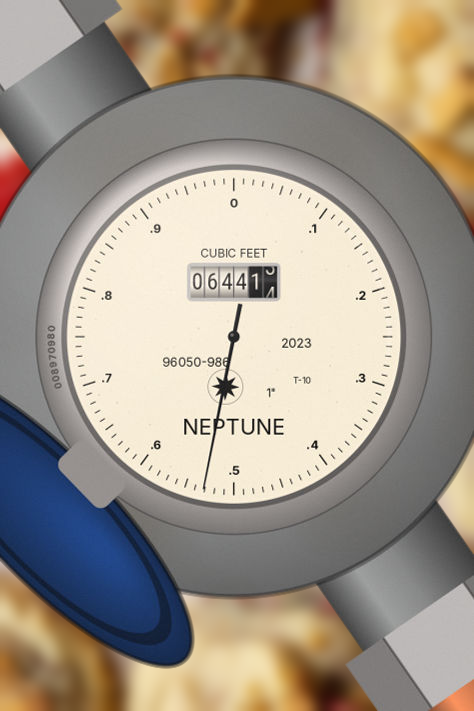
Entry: 64413.53,ft³
